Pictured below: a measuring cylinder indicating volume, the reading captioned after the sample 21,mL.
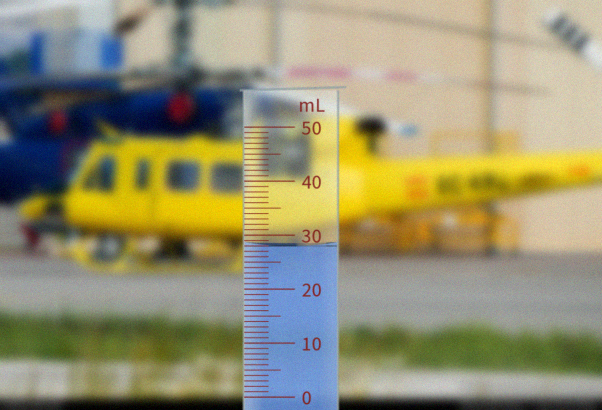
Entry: 28,mL
